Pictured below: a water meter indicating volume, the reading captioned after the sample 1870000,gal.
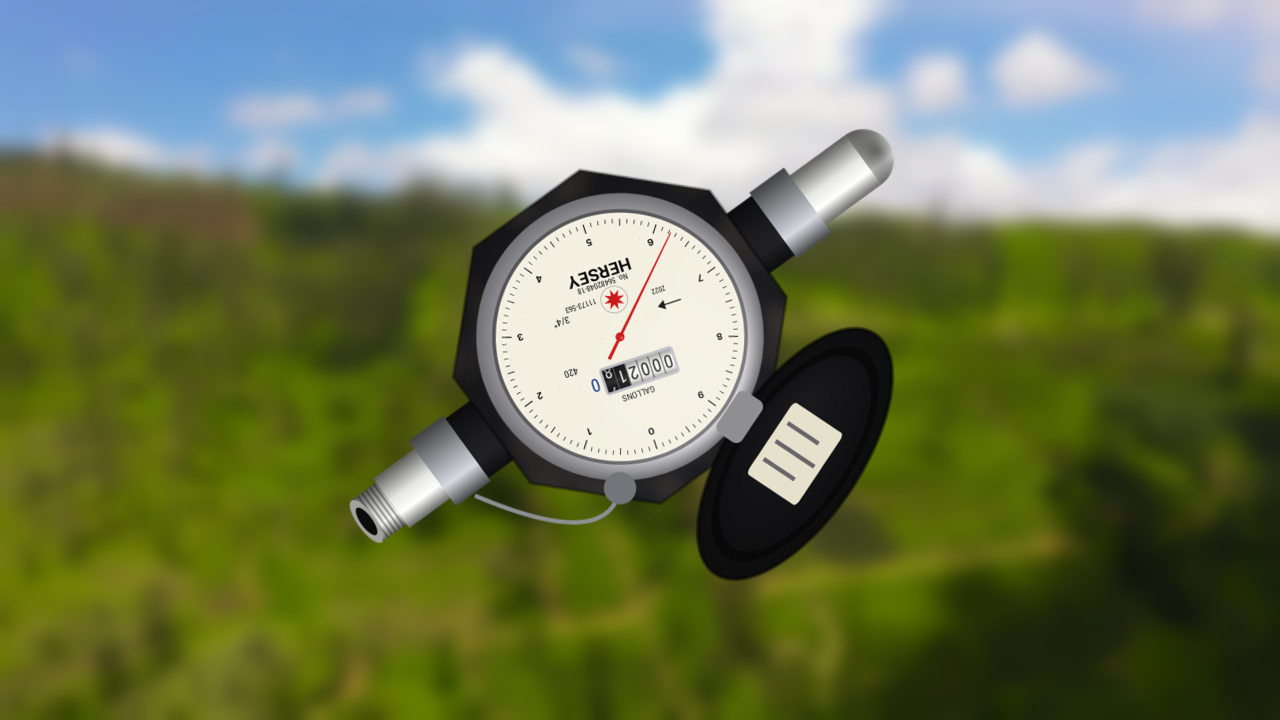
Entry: 2176.2,gal
